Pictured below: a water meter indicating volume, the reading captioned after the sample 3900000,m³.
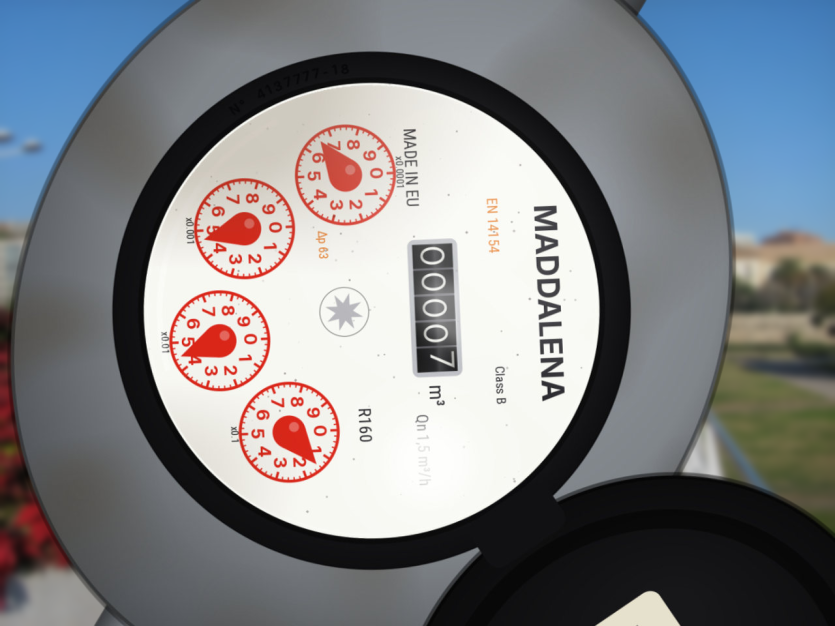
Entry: 7.1446,m³
